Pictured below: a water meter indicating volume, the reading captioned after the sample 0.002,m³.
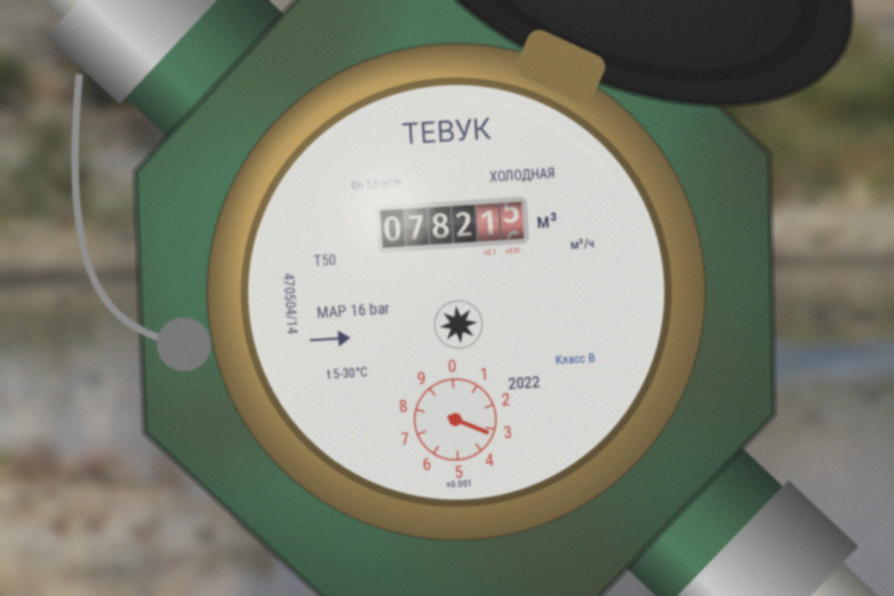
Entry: 782.153,m³
